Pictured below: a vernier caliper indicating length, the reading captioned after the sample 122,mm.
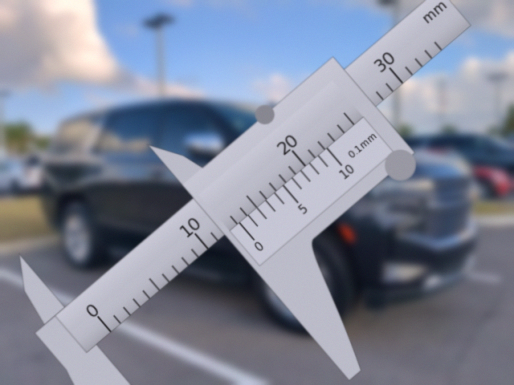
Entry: 13.2,mm
